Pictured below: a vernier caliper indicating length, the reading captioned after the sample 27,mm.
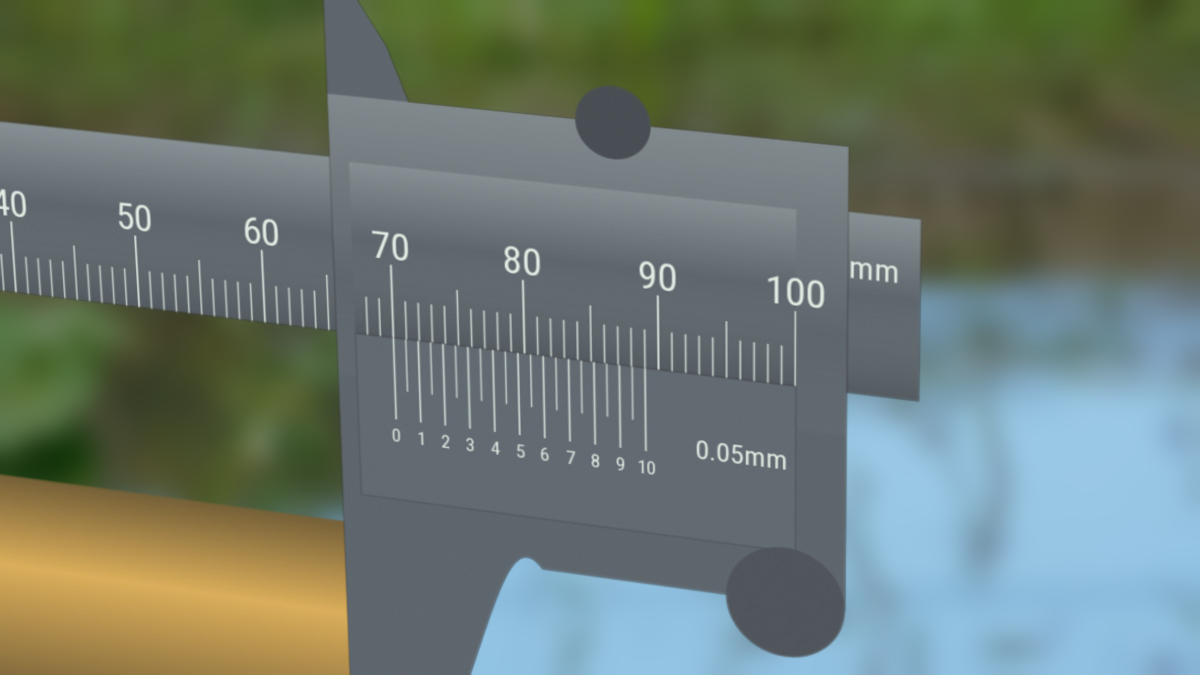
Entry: 70.0,mm
